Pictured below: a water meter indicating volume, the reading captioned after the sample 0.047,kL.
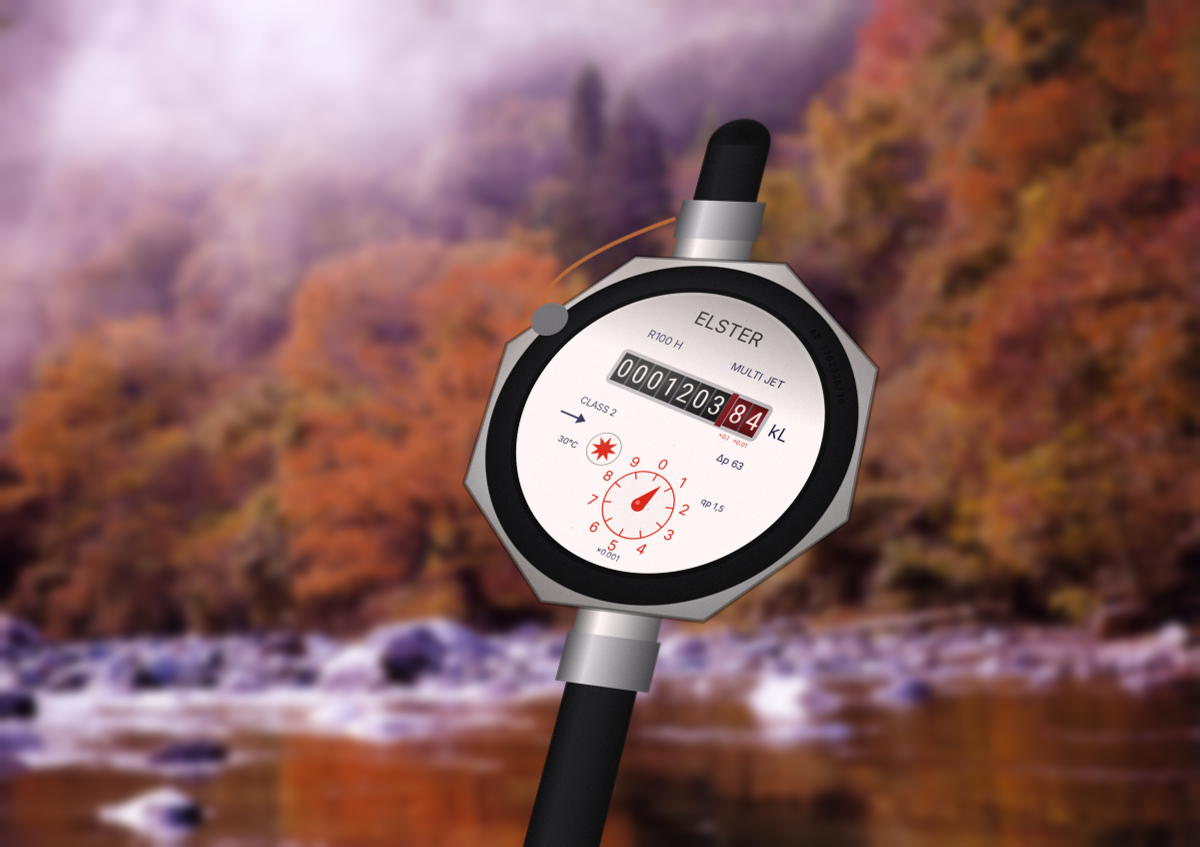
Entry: 1203.840,kL
